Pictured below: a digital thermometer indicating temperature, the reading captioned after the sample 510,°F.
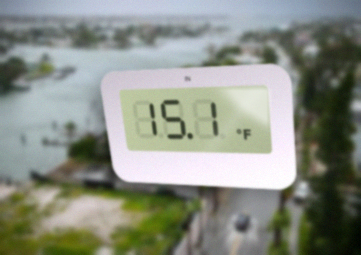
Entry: 15.1,°F
